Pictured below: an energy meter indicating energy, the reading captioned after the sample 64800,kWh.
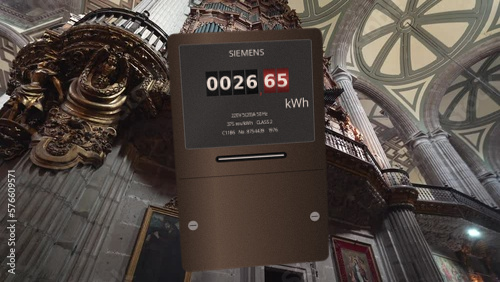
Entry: 26.65,kWh
